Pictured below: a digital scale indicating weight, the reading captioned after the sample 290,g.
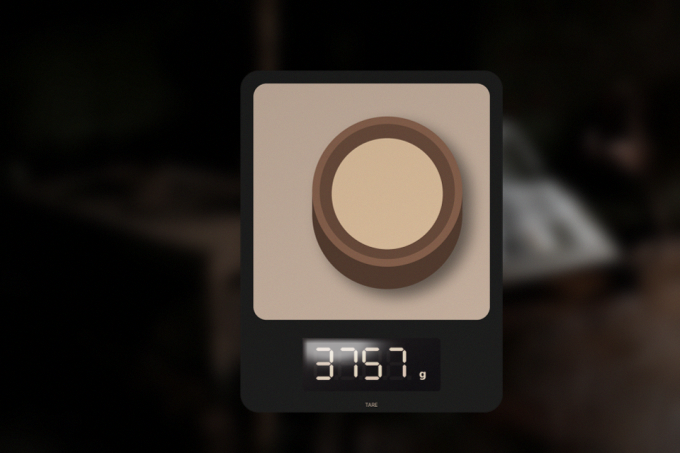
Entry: 3757,g
